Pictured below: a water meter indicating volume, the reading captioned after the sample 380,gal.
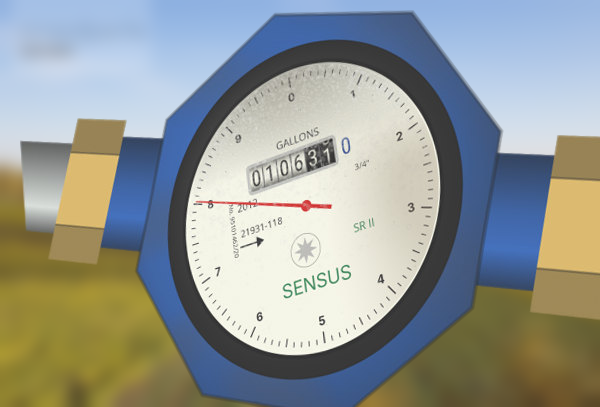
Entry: 106308.0,gal
